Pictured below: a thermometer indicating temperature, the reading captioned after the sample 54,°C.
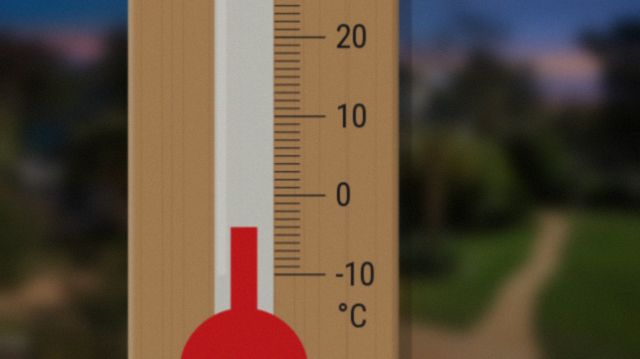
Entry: -4,°C
